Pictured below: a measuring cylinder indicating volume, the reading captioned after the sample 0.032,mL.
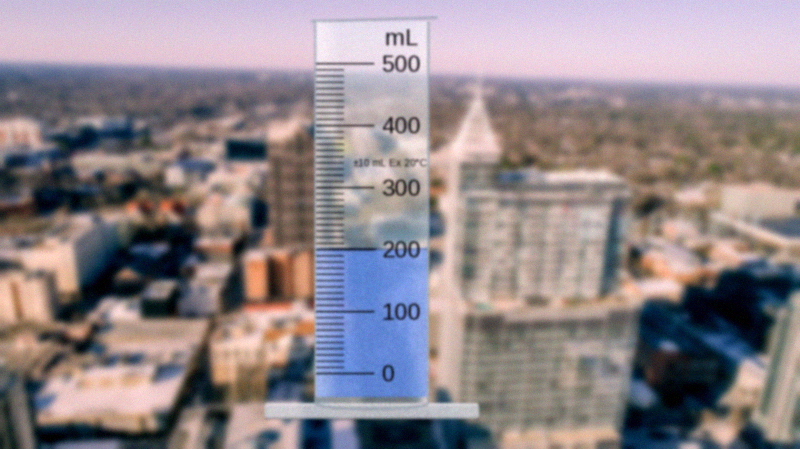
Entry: 200,mL
